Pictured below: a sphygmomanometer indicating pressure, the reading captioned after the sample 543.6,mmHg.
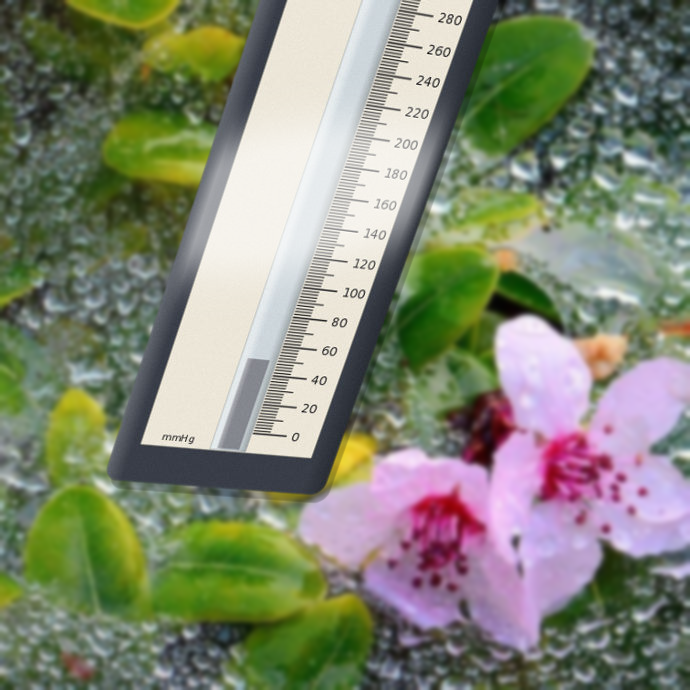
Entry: 50,mmHg
